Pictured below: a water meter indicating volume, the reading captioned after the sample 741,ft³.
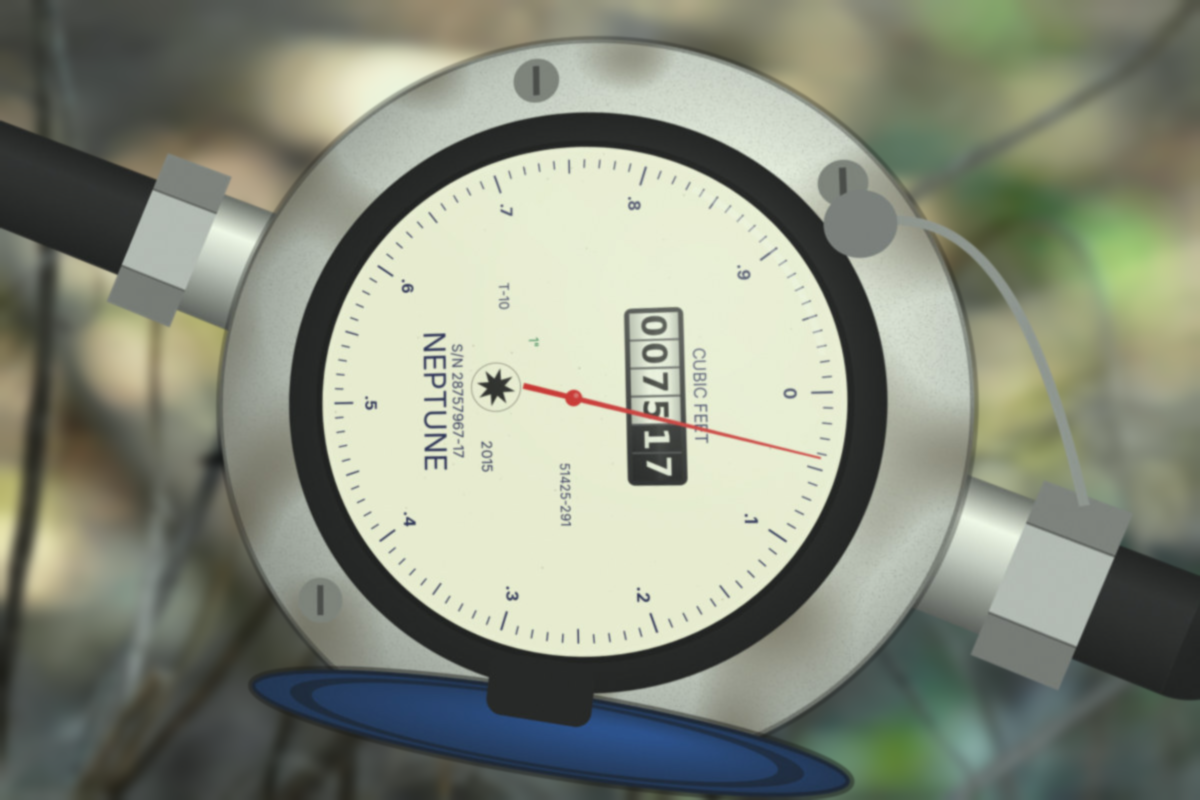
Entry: 7517.04,ft³
